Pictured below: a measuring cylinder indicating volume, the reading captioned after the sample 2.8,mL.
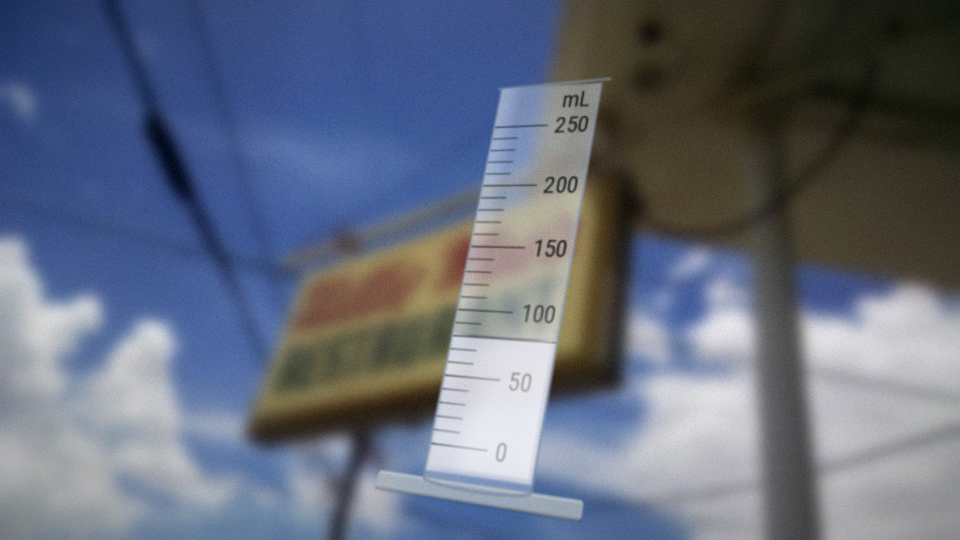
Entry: 80,mL
